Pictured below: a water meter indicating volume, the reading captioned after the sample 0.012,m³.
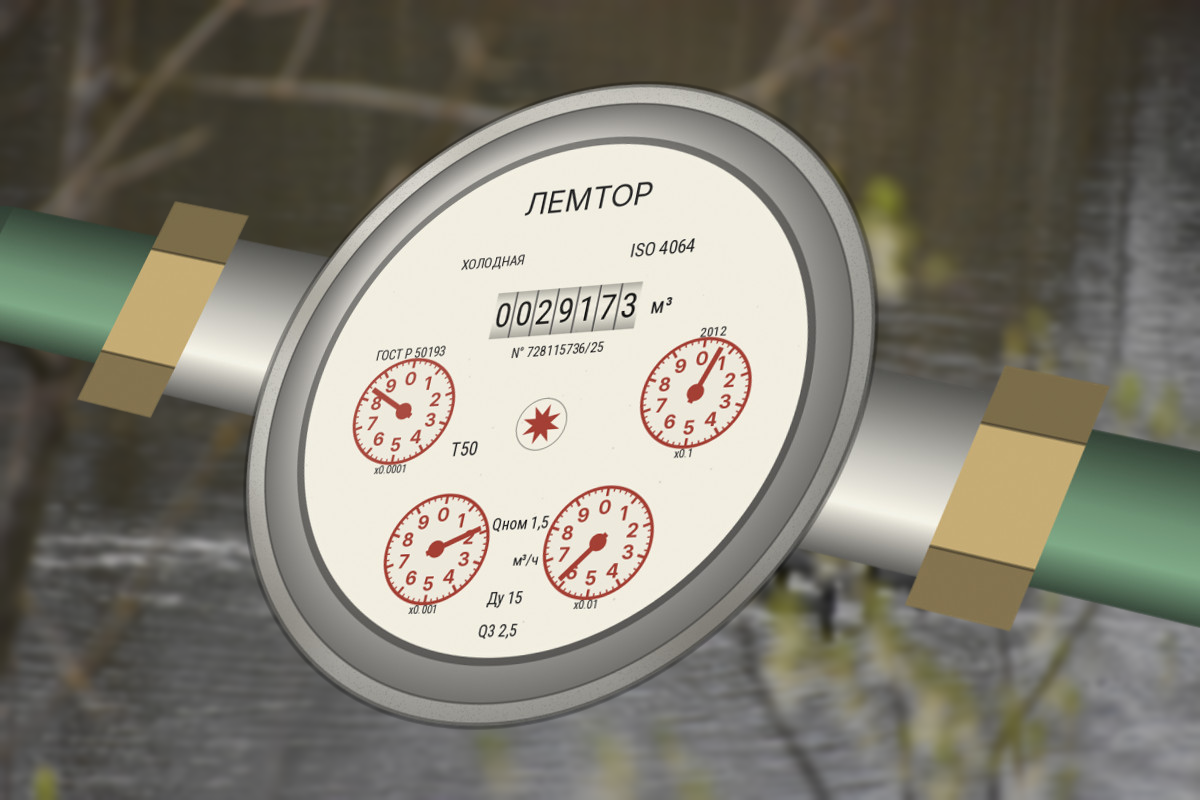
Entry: 29173.0618,m³
